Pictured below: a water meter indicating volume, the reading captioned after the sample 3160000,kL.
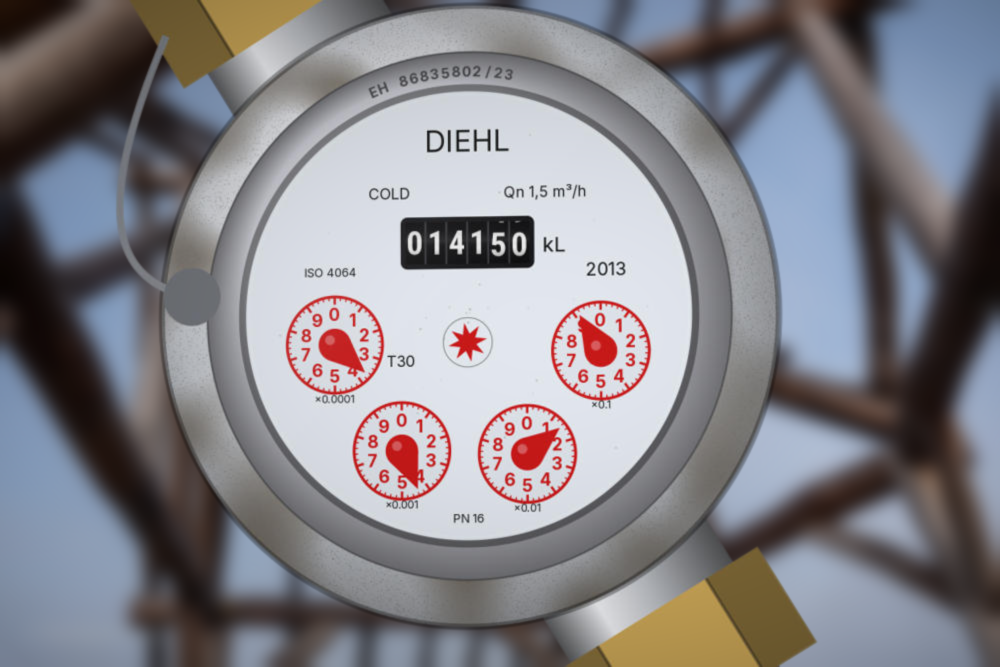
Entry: 14149.9143,kL
